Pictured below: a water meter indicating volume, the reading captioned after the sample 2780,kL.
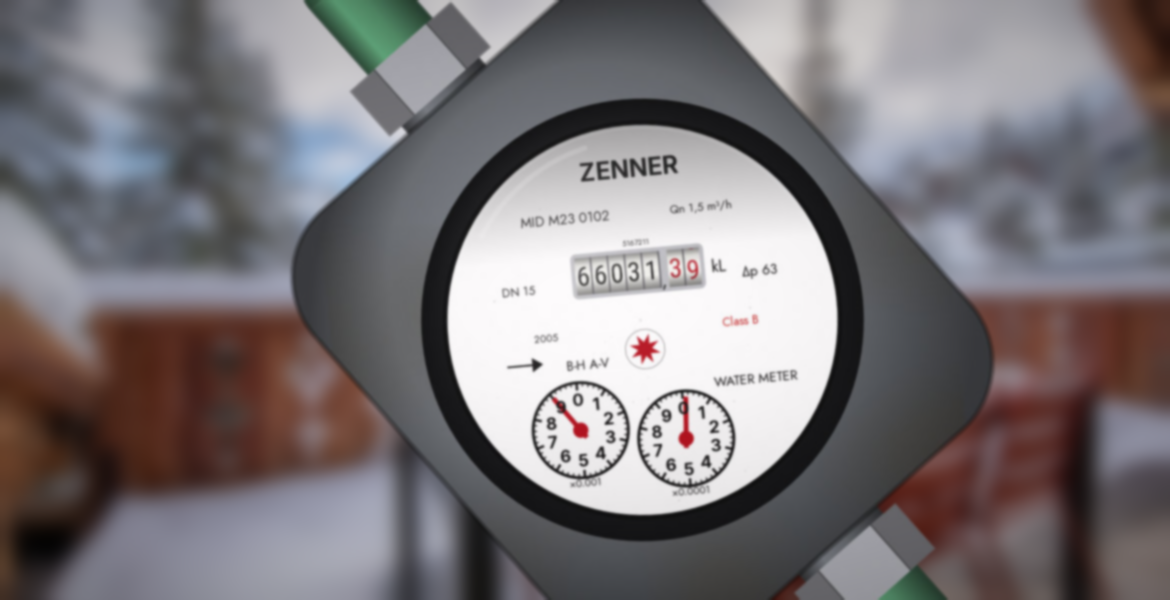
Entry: 66031.3890,kL
